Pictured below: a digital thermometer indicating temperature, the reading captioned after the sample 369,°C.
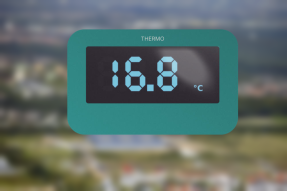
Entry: 16.8,°C
